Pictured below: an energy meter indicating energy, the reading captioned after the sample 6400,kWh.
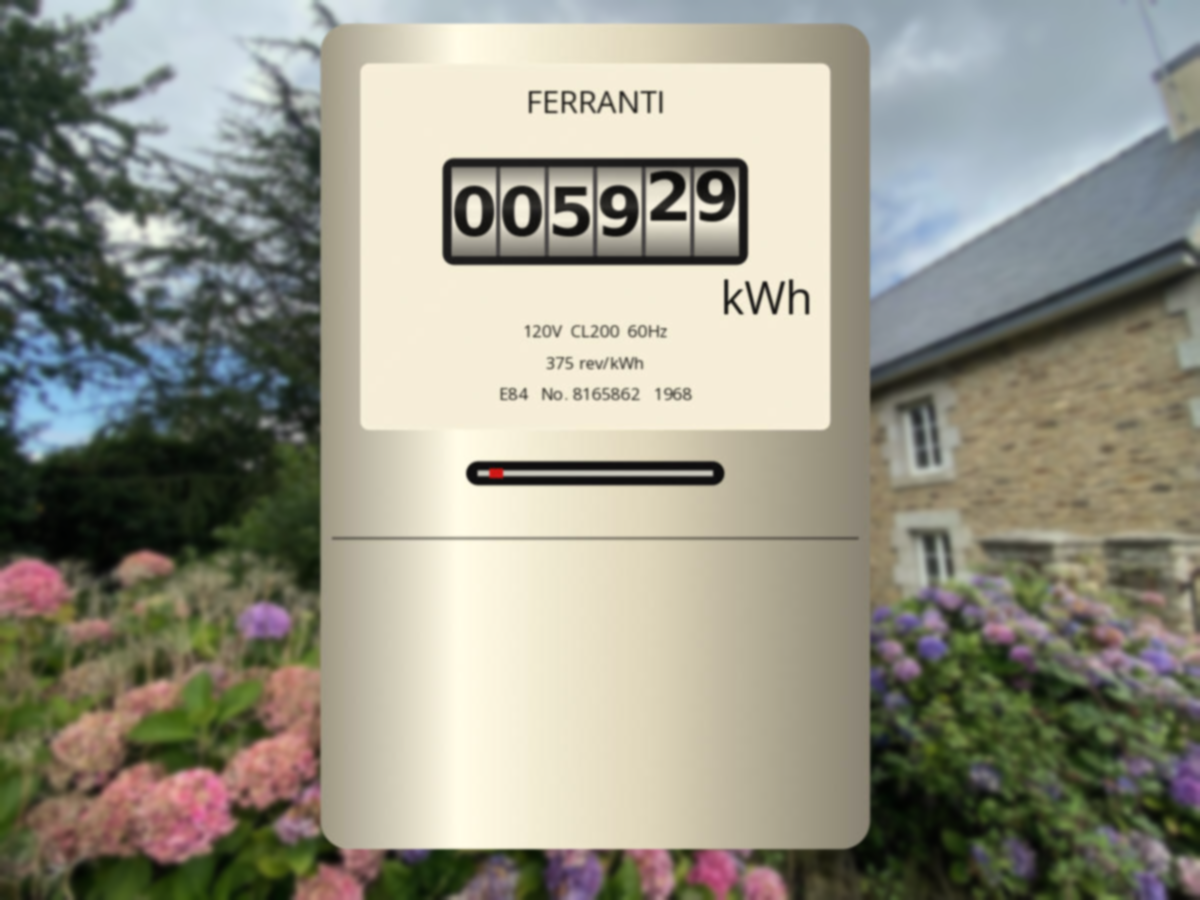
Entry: 5929,kWh
